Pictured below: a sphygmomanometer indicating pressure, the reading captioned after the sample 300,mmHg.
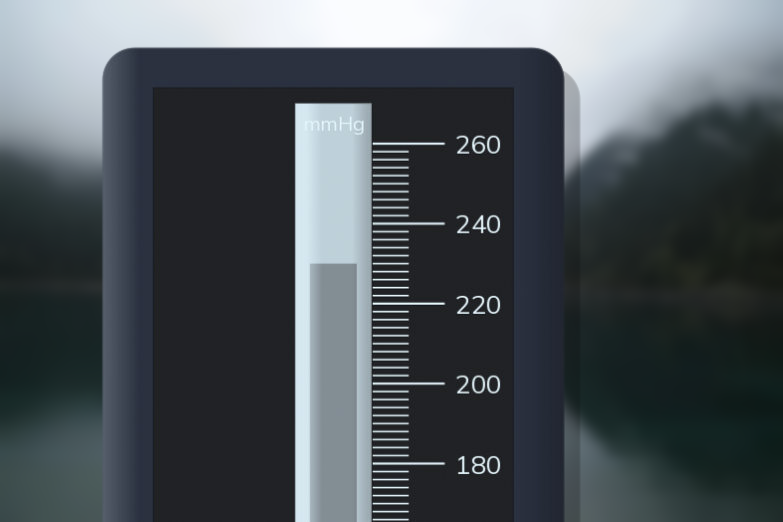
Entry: 230,mmHg
